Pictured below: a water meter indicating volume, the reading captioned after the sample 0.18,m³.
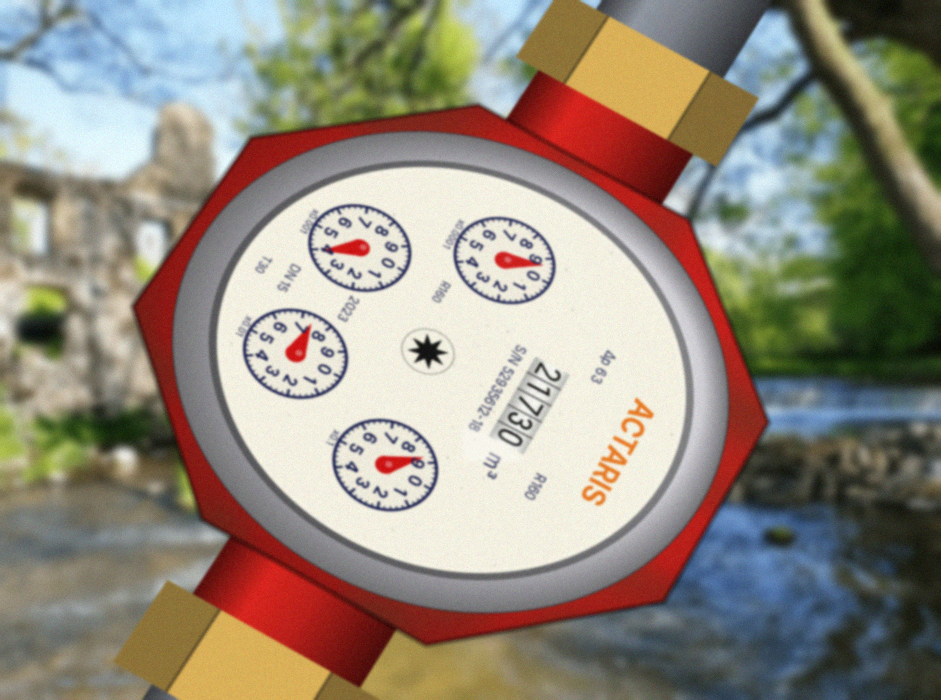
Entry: 21730.8739,m³
